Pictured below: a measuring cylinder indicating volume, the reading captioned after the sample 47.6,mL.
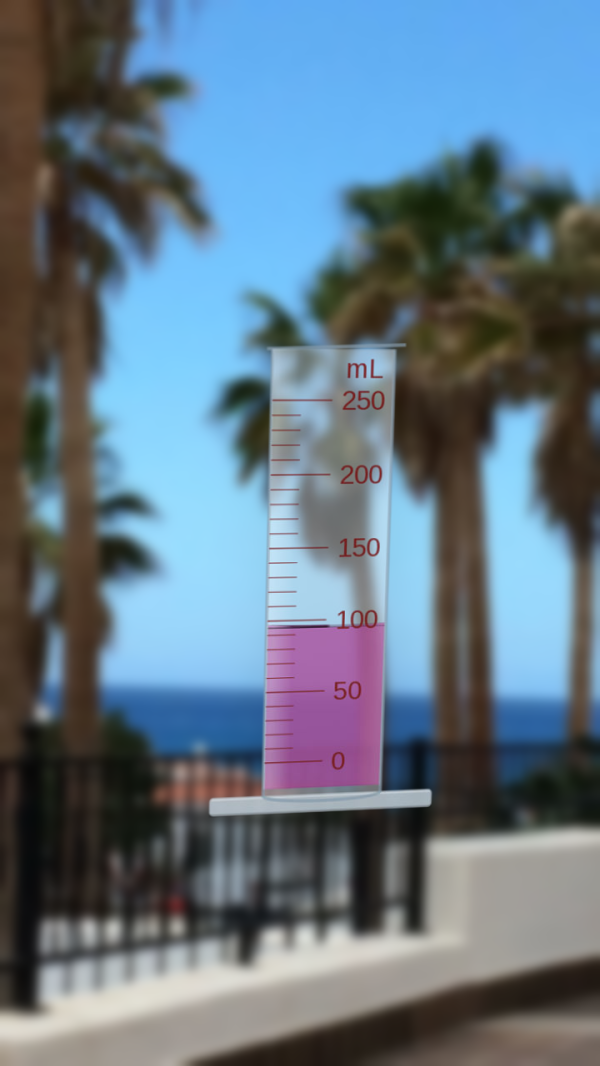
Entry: 95,mL
